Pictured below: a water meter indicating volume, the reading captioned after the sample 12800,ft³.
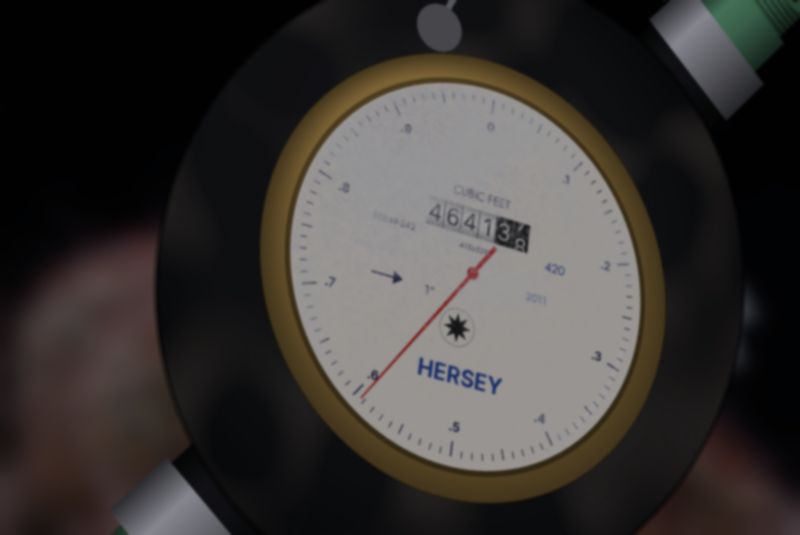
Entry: 464137.59,ft³
